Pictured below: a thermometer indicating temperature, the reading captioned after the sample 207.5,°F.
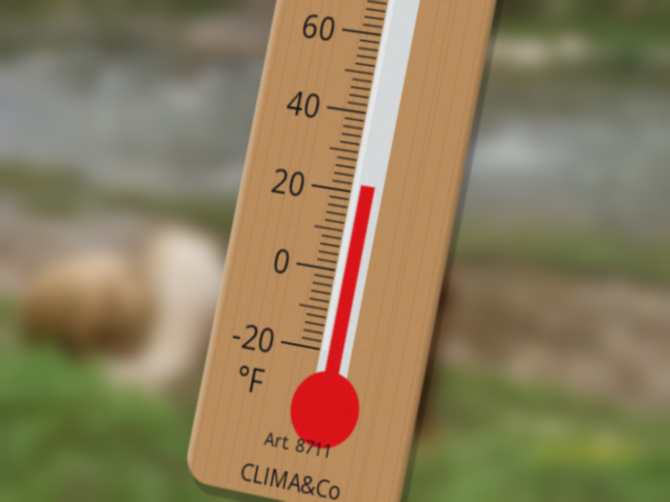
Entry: 22,°F
